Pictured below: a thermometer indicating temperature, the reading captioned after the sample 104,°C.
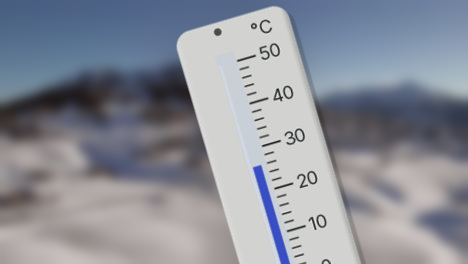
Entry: 26,°C
